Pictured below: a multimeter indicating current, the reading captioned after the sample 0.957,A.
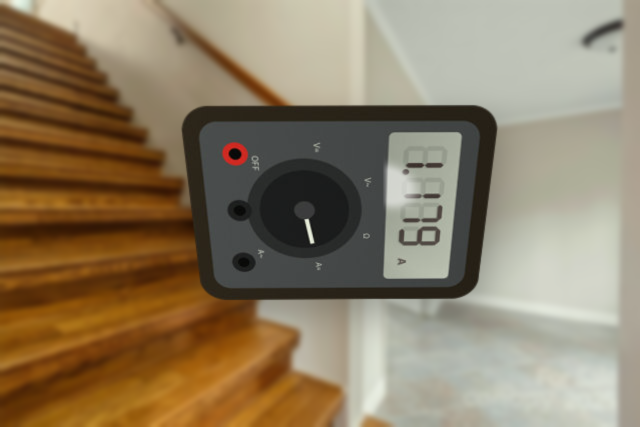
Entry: 1.179,A
